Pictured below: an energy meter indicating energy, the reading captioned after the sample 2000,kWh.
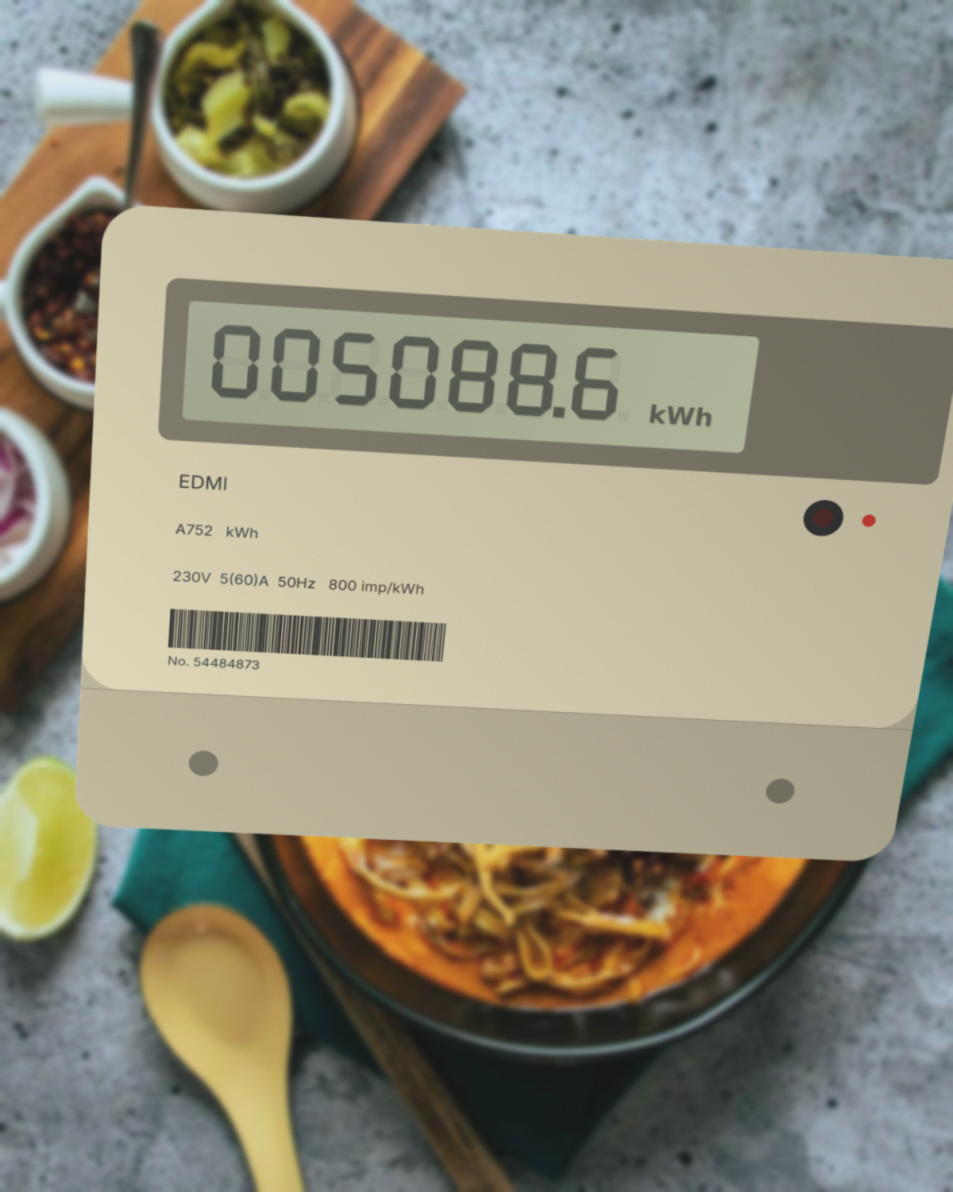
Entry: 5088.6,kWh
